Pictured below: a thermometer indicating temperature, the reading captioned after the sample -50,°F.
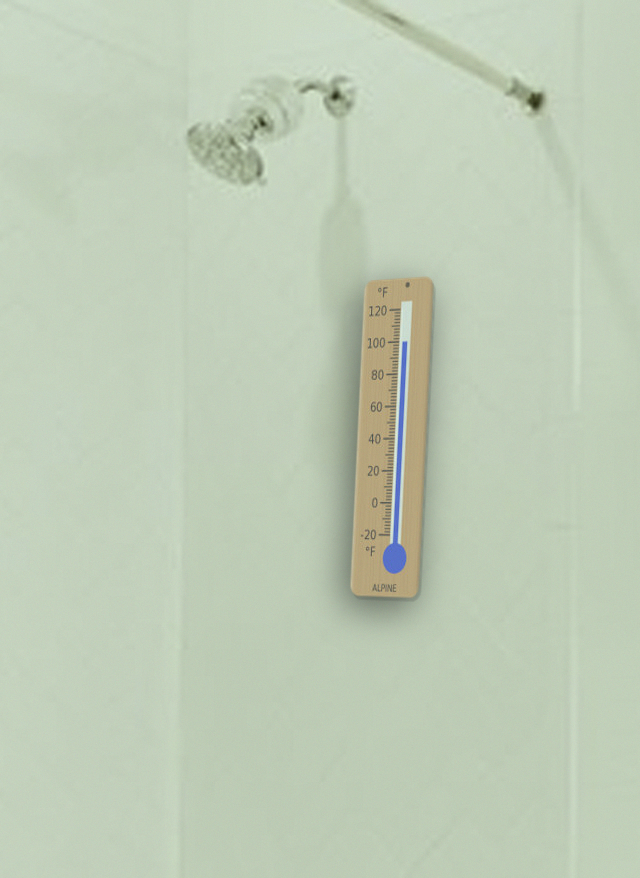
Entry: 100,°F
